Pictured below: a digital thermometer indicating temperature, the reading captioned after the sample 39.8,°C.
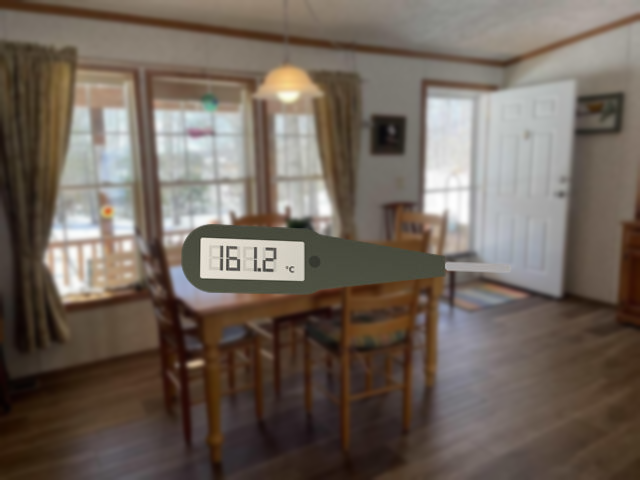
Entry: 161.2,°C
